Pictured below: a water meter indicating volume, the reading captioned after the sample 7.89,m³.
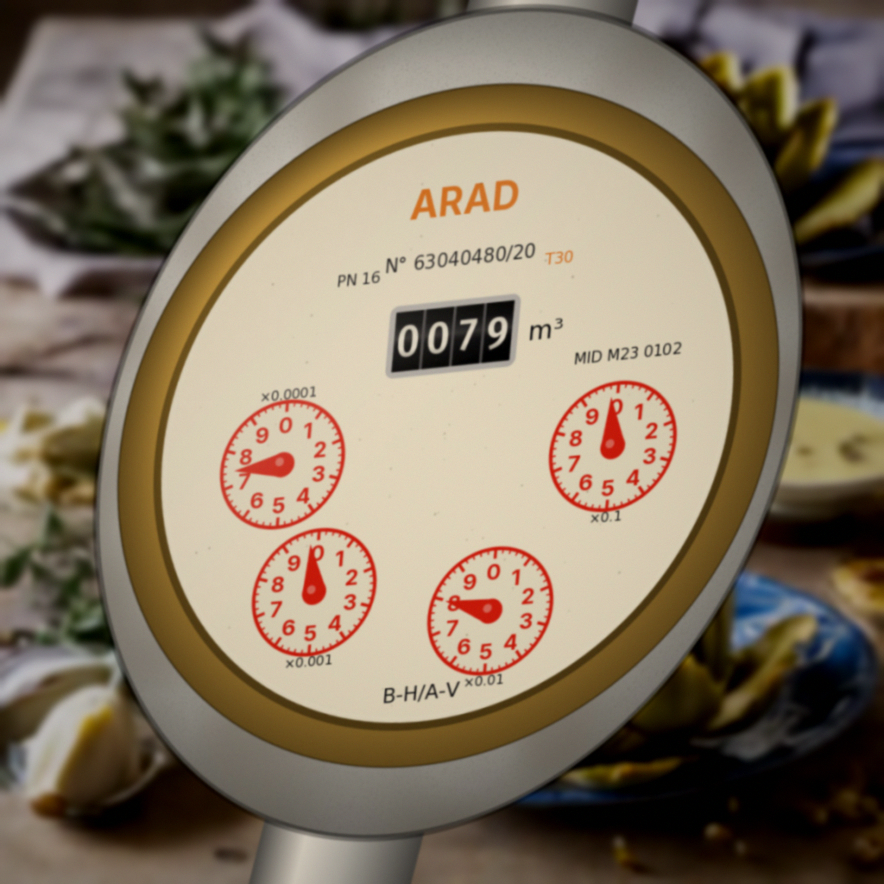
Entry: 78.9797,m³
